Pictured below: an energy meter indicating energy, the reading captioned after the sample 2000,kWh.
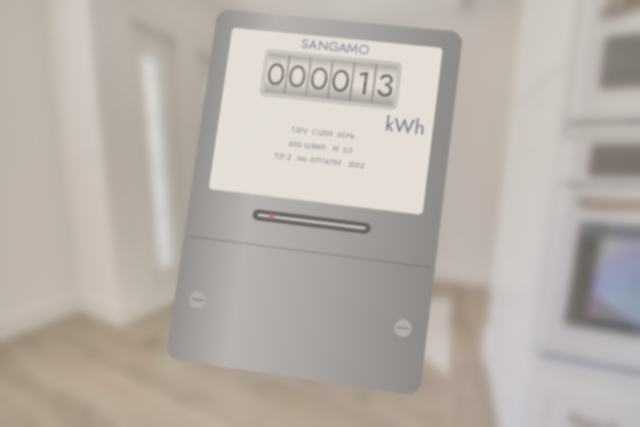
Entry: 13,kWh
